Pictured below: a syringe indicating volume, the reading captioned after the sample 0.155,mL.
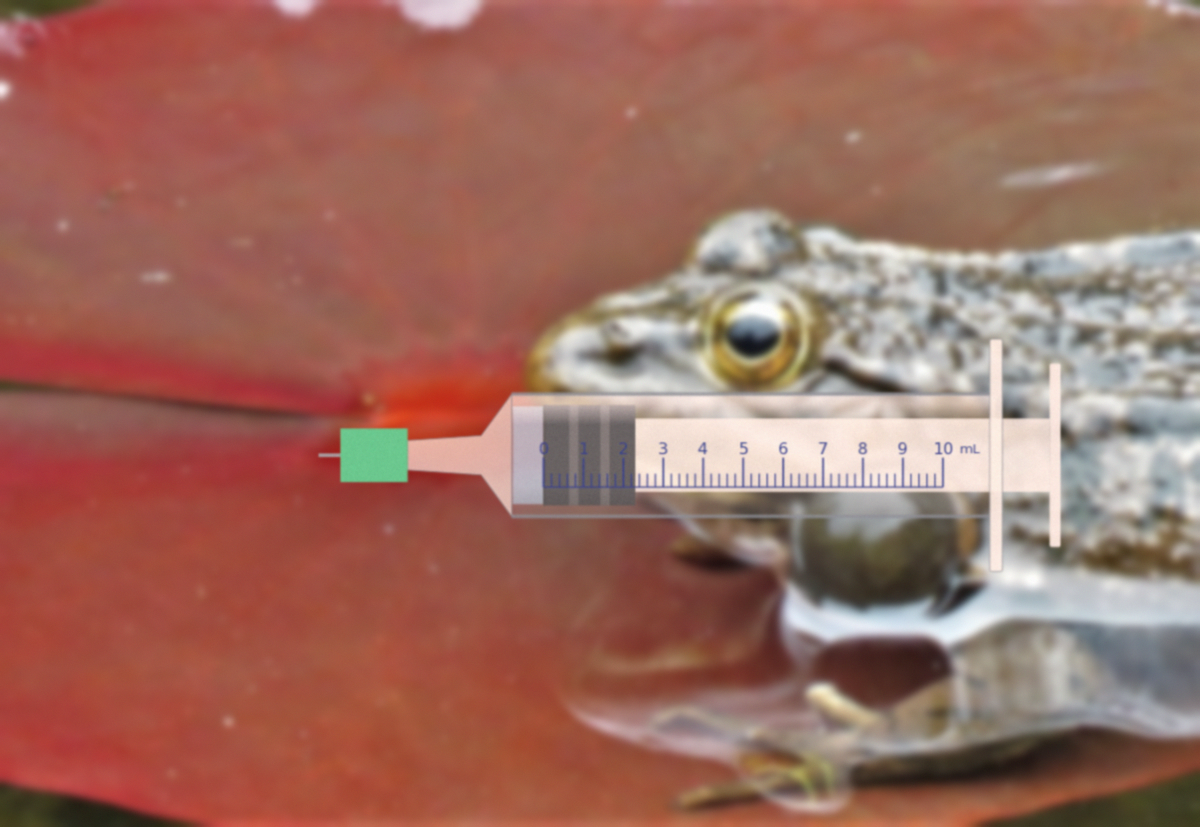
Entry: 0,mL
